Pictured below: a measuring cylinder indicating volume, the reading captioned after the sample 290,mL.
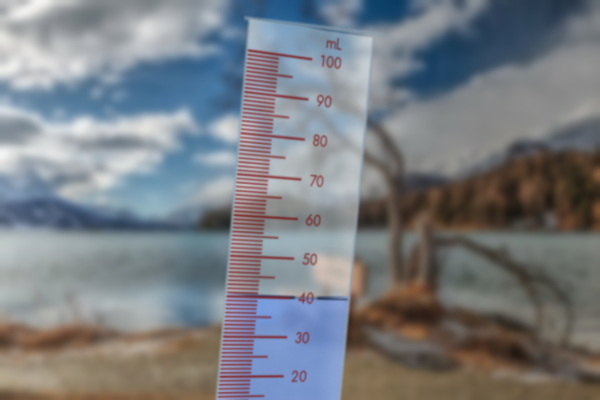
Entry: 40,mL
